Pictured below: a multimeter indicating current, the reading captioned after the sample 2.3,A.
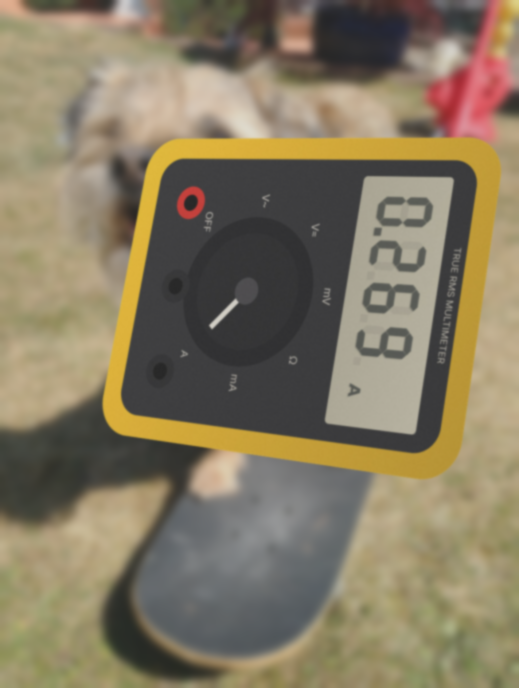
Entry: 0.269,A
